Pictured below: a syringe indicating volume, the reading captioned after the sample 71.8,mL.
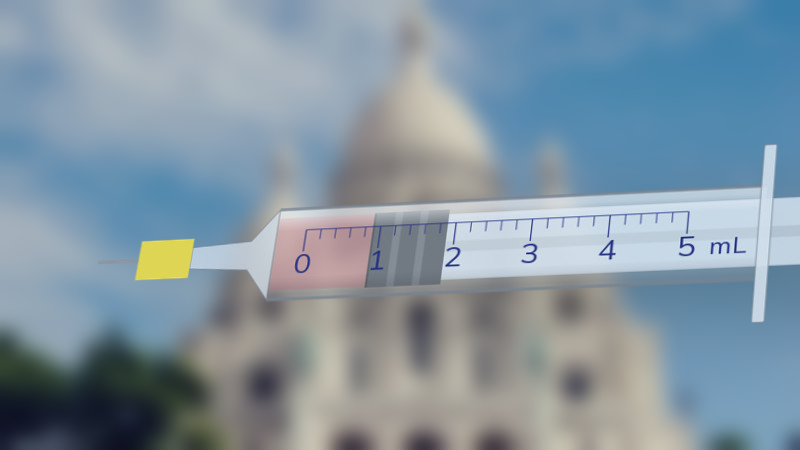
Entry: 0.9,mL
